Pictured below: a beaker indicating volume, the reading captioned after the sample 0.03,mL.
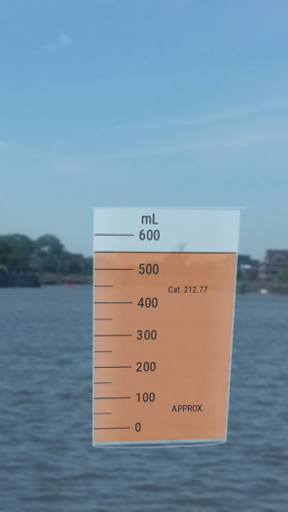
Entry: 550,mL
